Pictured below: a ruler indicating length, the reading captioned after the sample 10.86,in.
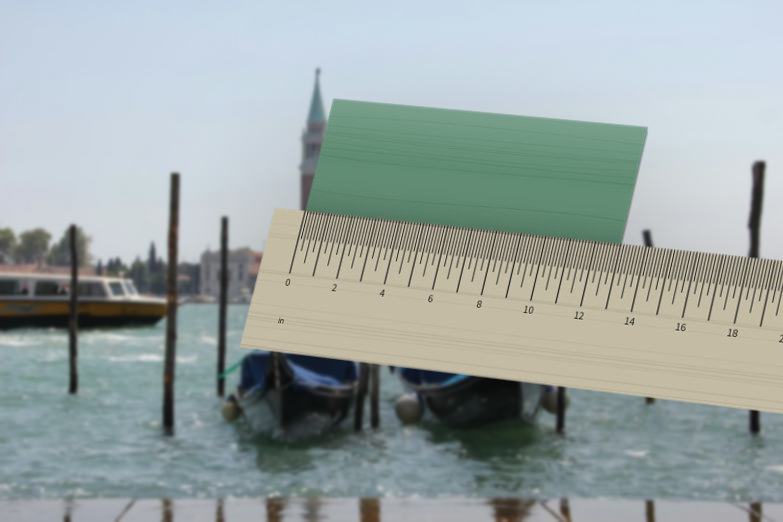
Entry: 13,in
